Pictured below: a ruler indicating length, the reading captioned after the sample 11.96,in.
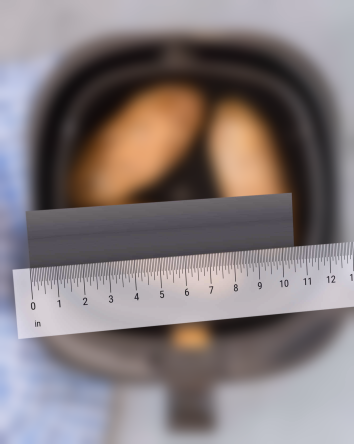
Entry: 10.5,in
